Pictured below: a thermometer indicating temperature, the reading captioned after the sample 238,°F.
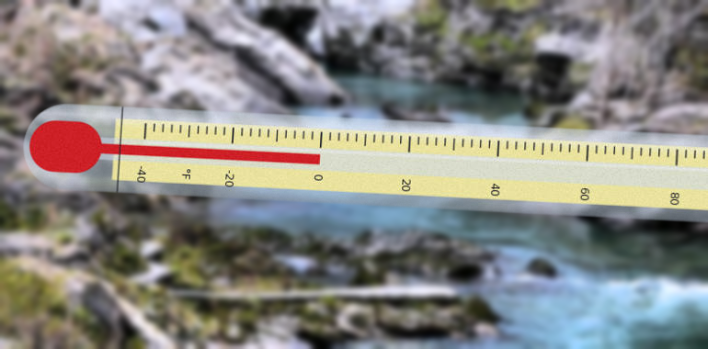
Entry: 0,°F
